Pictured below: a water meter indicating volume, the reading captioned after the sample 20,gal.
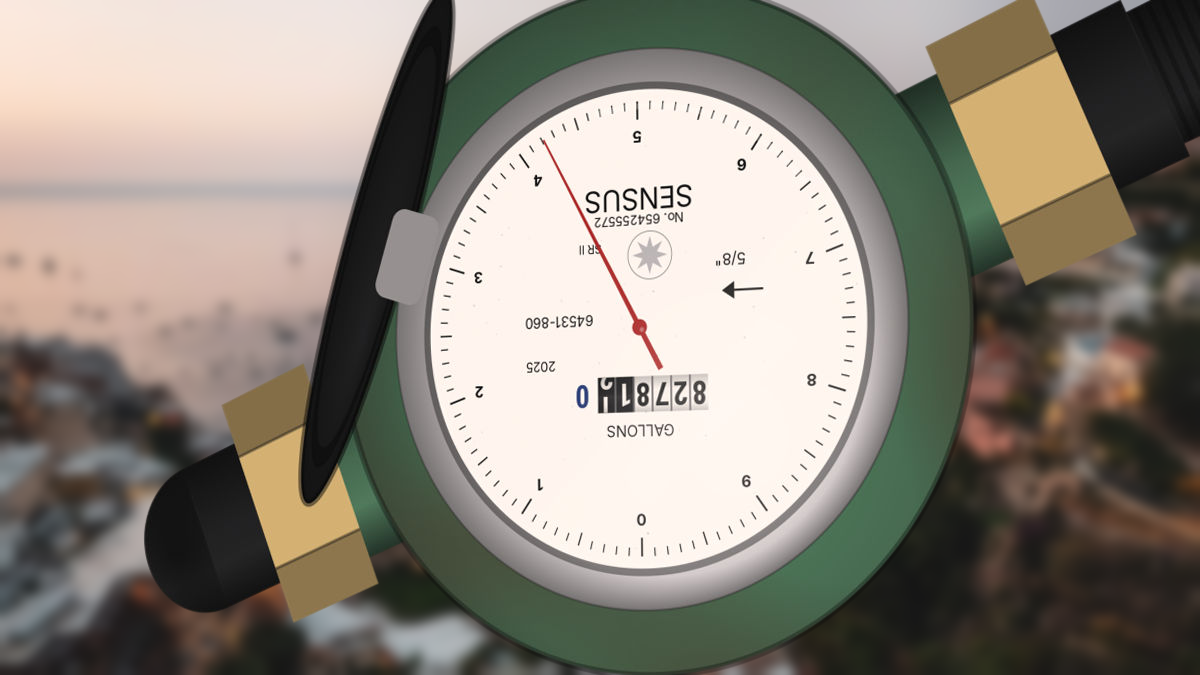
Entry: 8278114.2,gal
